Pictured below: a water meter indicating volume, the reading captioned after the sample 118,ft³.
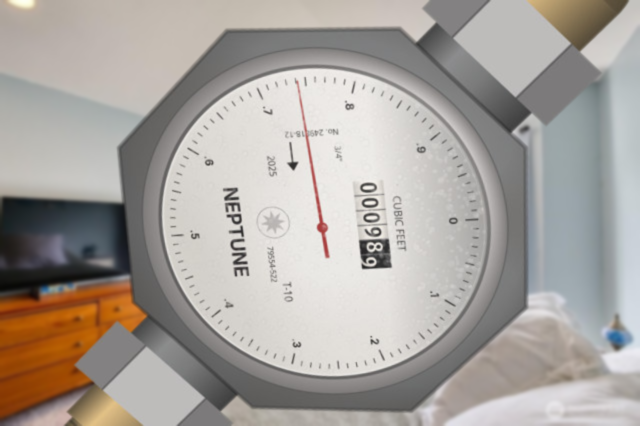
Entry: 988.74,ft³
